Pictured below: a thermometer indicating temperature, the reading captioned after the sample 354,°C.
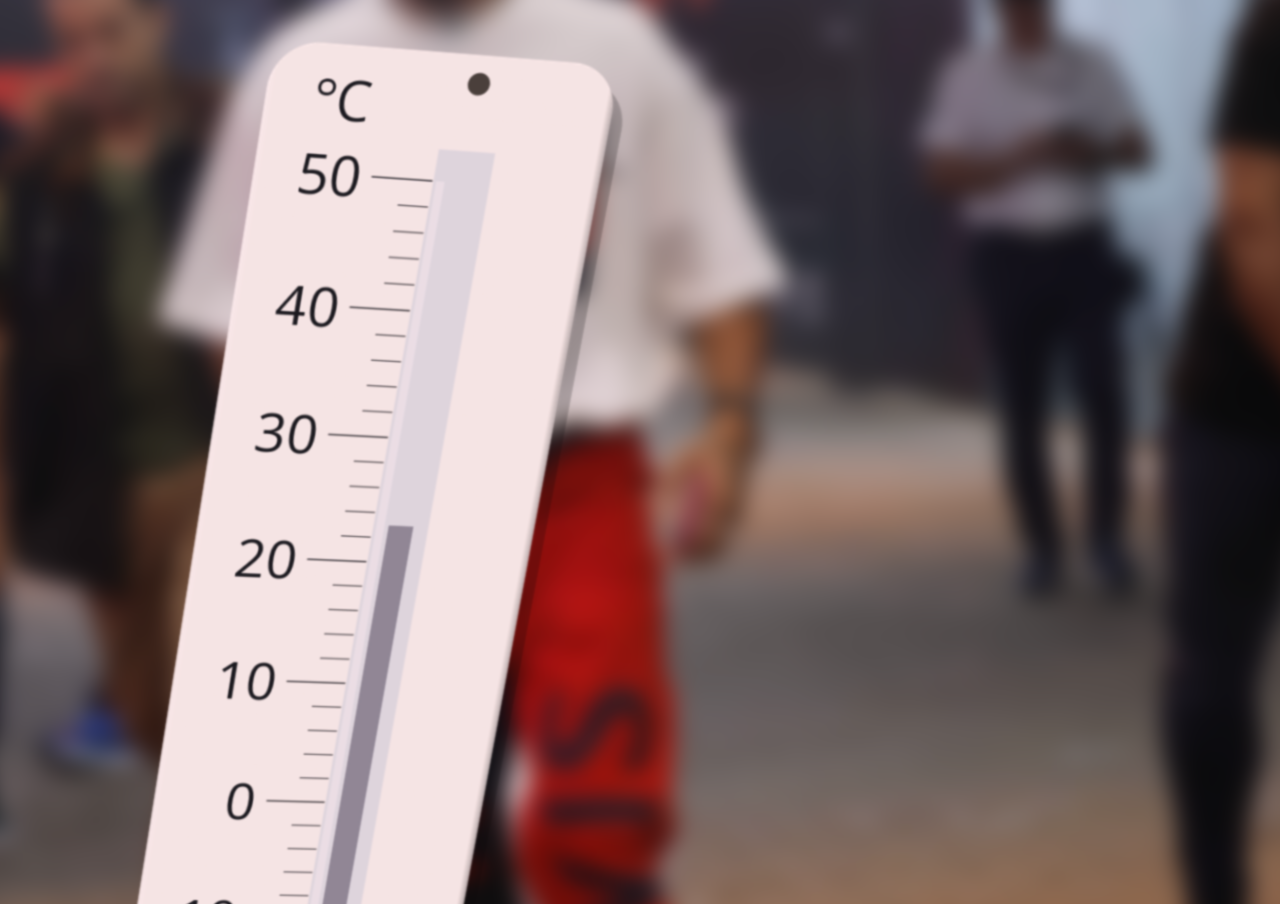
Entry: 23,°C
